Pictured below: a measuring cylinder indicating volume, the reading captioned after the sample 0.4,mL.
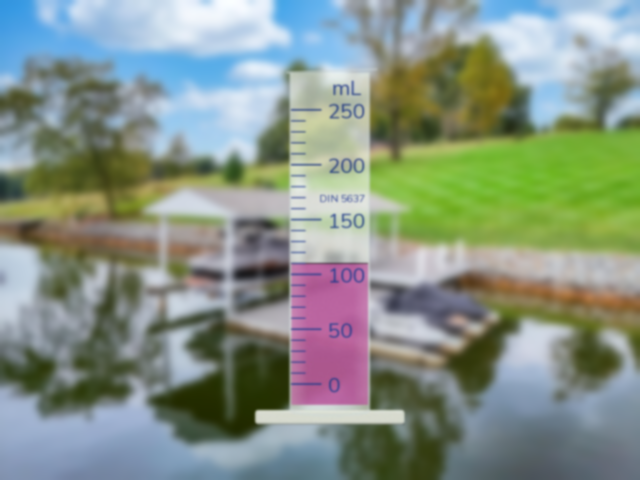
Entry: 110,mL
